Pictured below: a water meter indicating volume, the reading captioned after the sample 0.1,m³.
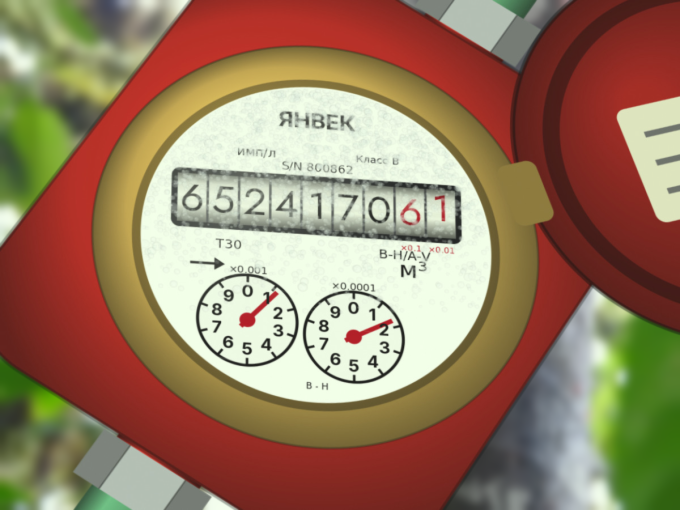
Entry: 6524170.6111,m³
